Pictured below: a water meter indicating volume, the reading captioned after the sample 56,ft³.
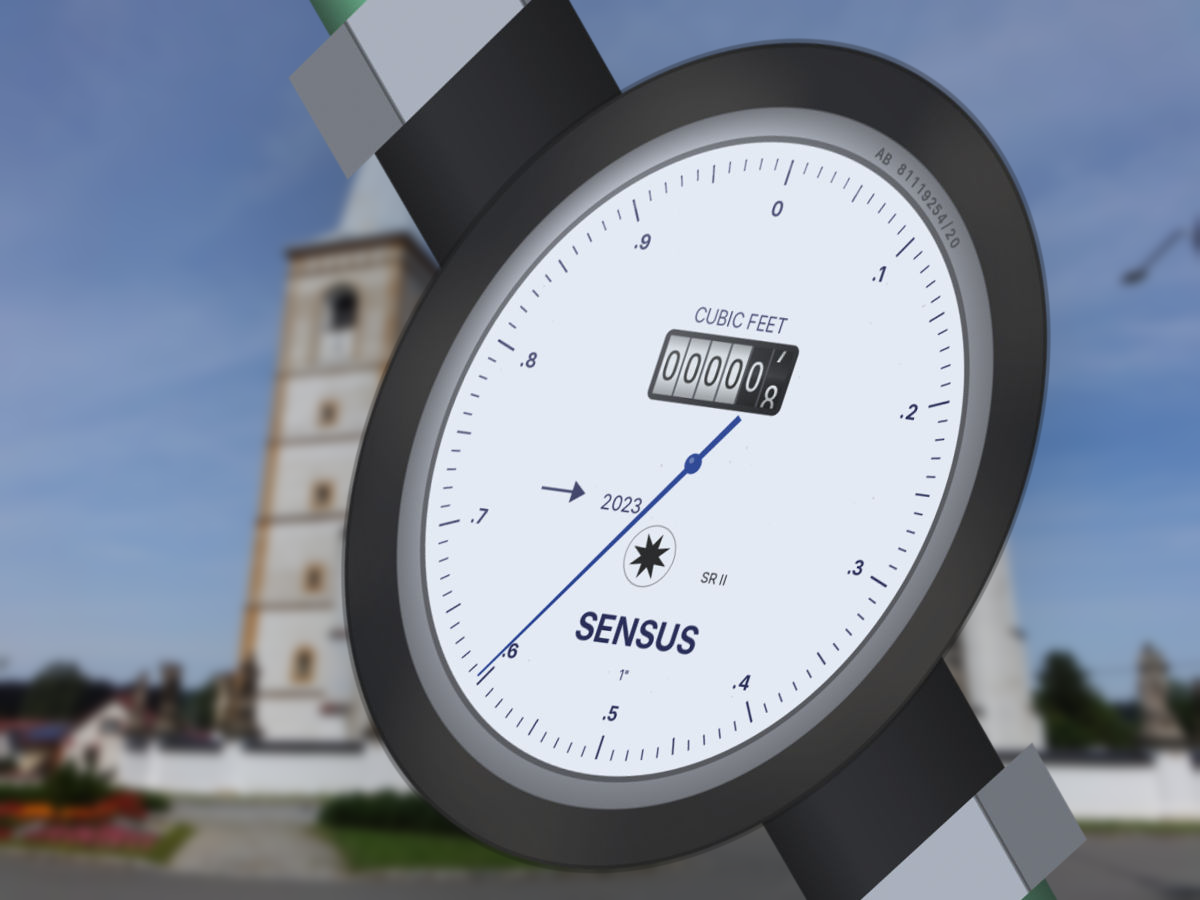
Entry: 7.60,ft³
